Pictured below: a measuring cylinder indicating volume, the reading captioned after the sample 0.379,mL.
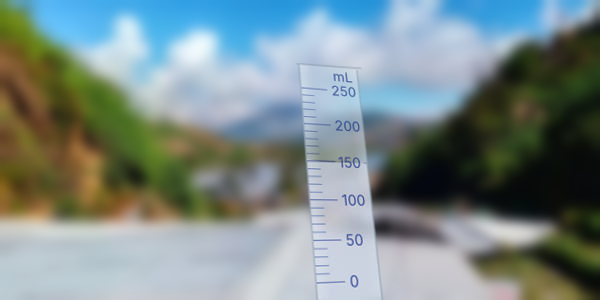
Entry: 150,mL
